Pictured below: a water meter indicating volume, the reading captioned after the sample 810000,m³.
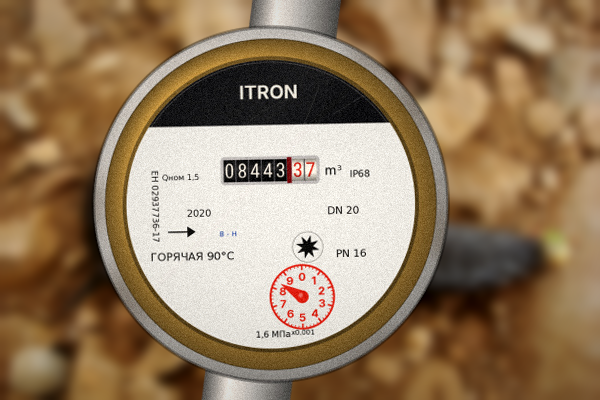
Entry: 8443.378,m³
